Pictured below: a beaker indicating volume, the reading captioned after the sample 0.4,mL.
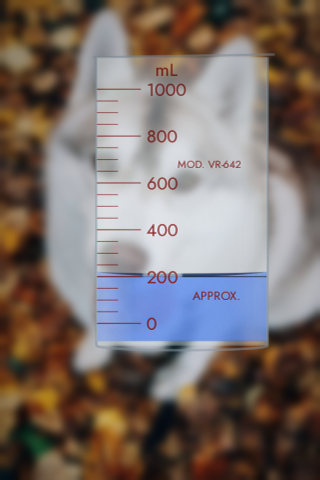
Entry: 200,mL
